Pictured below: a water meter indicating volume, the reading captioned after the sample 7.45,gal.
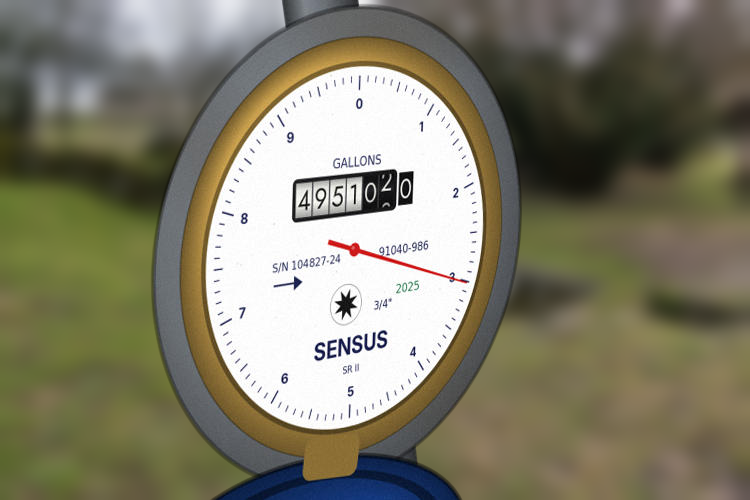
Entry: 4951023.0,gal
